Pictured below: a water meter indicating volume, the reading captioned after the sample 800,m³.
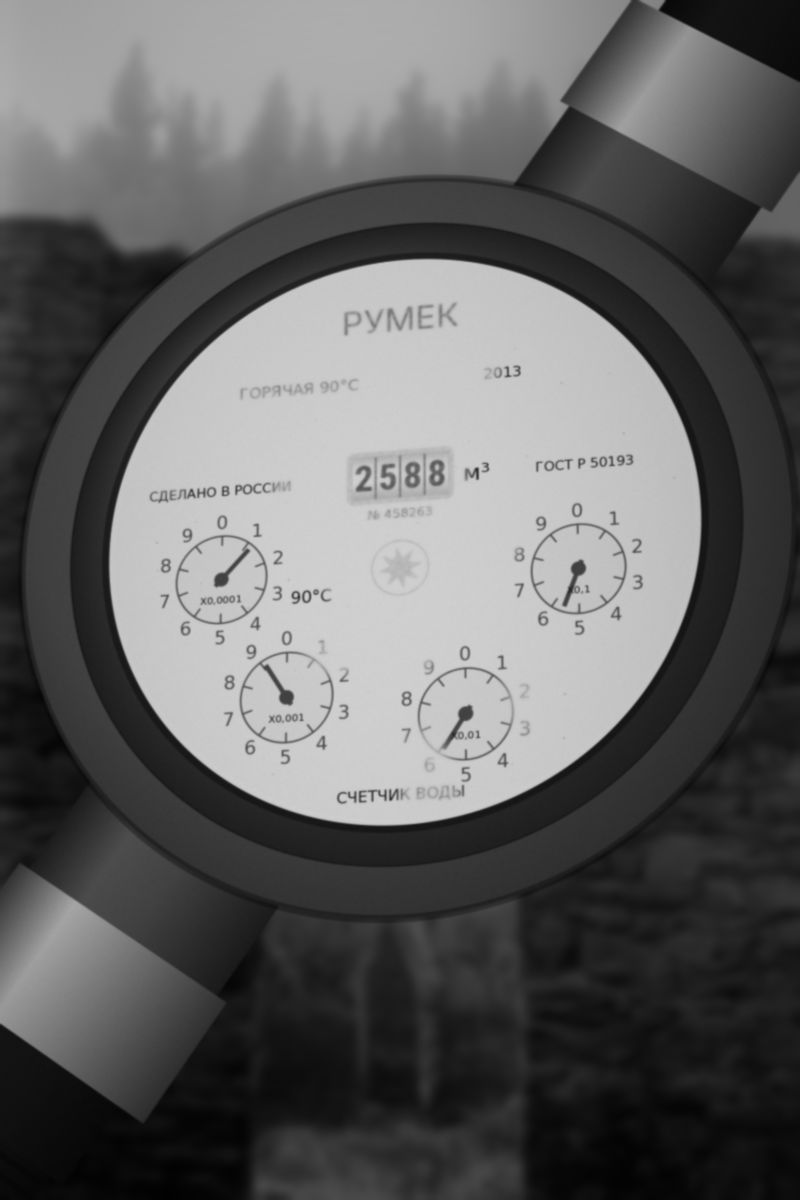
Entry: 2588.5591,m³
